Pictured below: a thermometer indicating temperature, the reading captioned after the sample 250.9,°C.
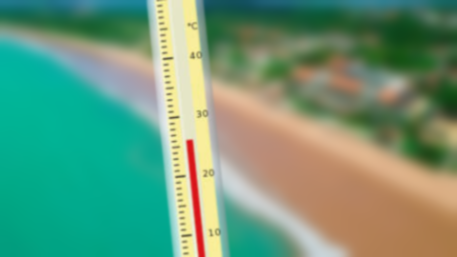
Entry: 26,°C
